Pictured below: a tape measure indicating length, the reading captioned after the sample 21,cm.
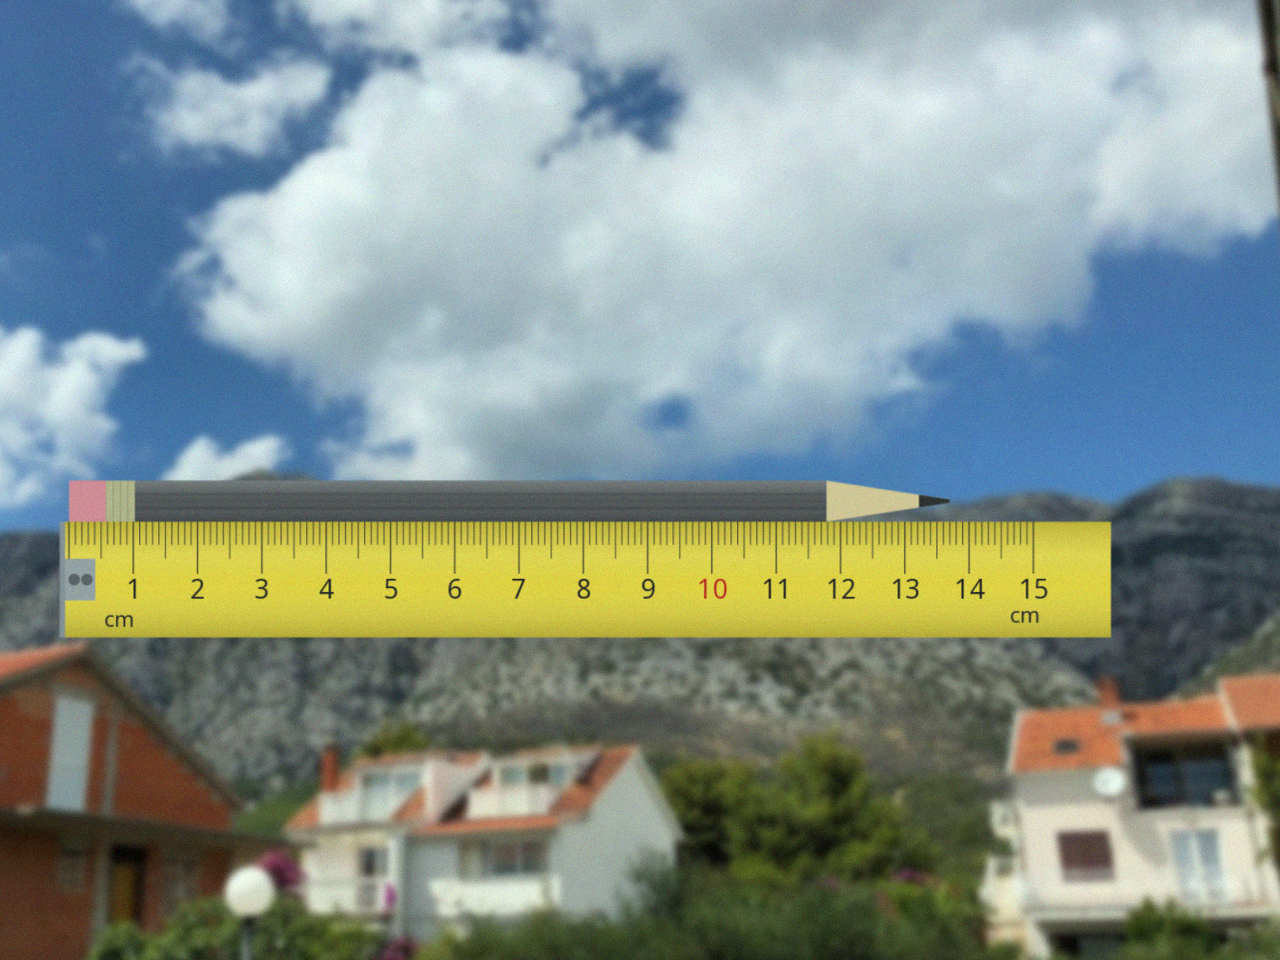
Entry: 13.7,cm
